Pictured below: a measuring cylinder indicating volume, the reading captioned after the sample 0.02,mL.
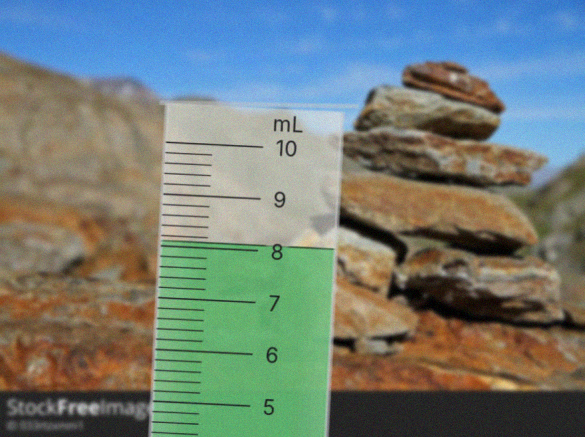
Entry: 8.1,mL
